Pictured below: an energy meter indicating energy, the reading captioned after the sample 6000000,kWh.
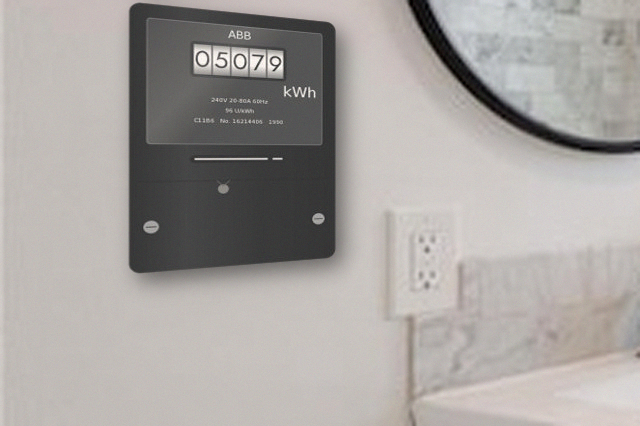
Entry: 5079,kWh
